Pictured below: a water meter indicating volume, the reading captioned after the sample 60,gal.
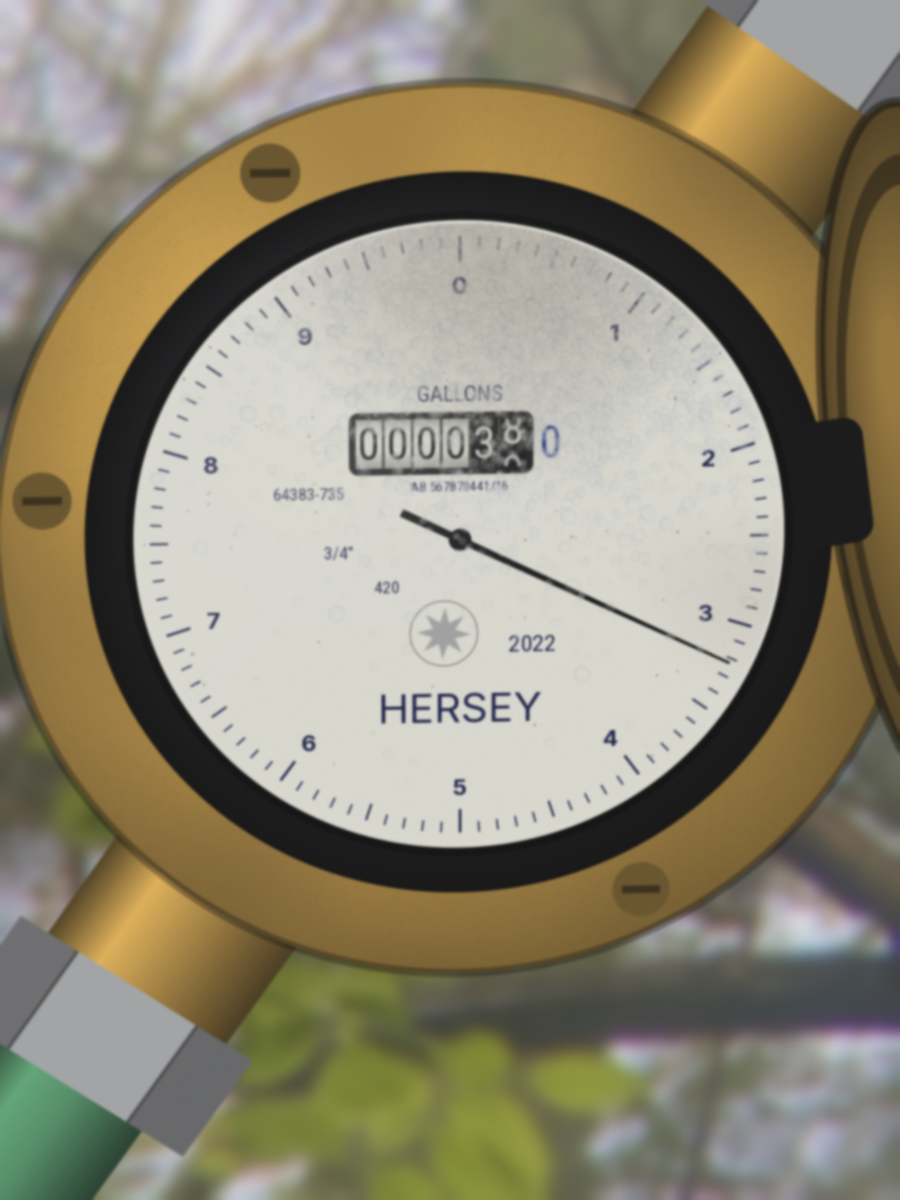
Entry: 383.2,gal
